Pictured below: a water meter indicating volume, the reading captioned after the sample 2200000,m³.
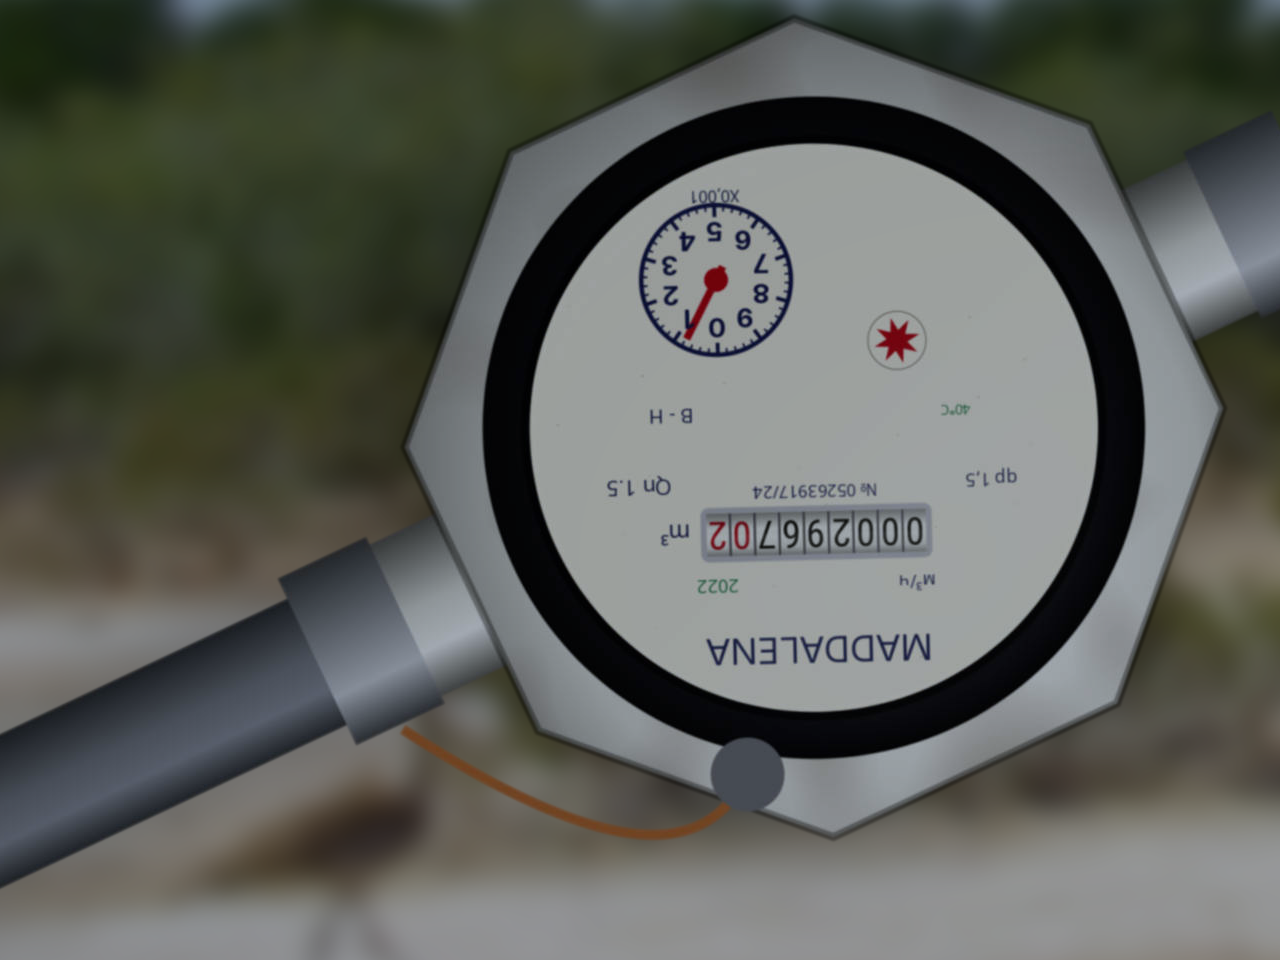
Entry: 2967.020,m³
